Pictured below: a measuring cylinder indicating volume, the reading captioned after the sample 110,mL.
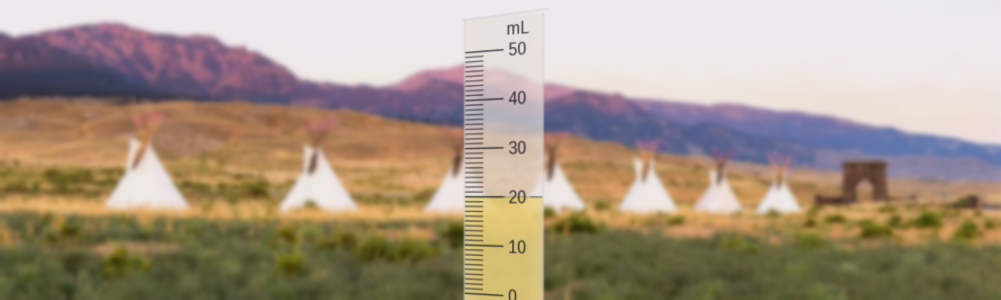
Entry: 20,mL
